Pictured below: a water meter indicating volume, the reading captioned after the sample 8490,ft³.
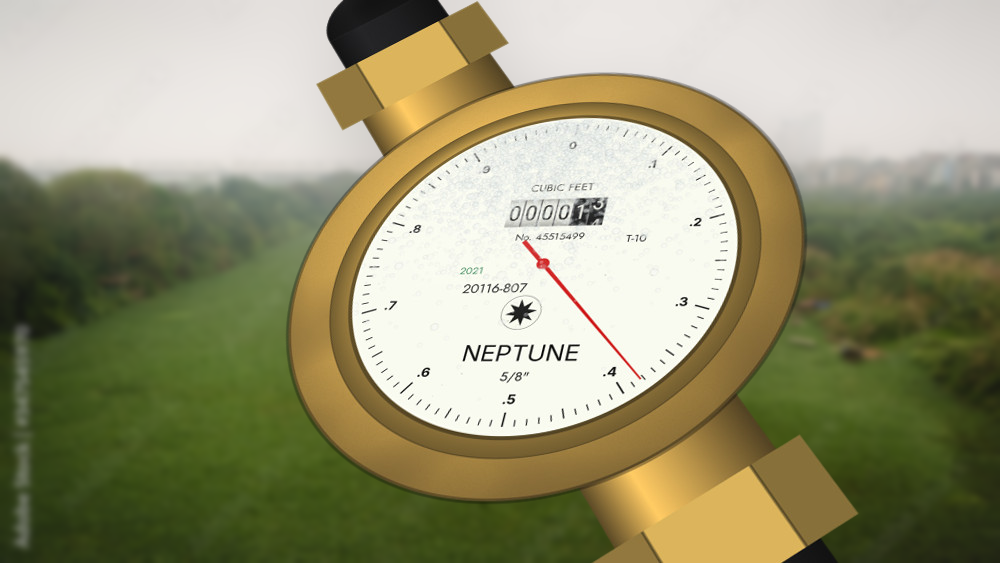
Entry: 13.38,ft³
